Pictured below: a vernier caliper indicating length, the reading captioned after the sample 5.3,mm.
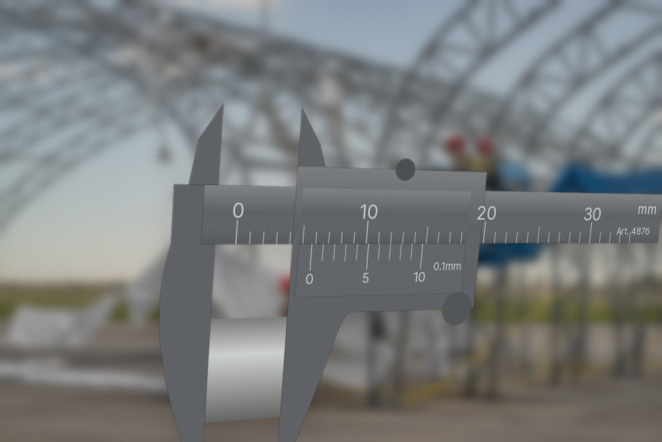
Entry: 5.7,mm
